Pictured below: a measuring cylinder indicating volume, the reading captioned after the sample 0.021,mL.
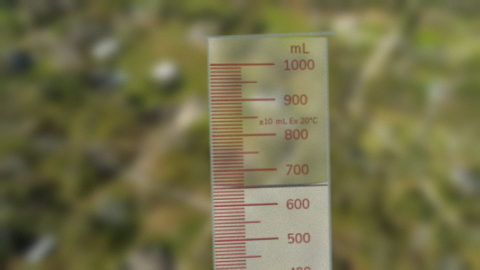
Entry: 650,mL
